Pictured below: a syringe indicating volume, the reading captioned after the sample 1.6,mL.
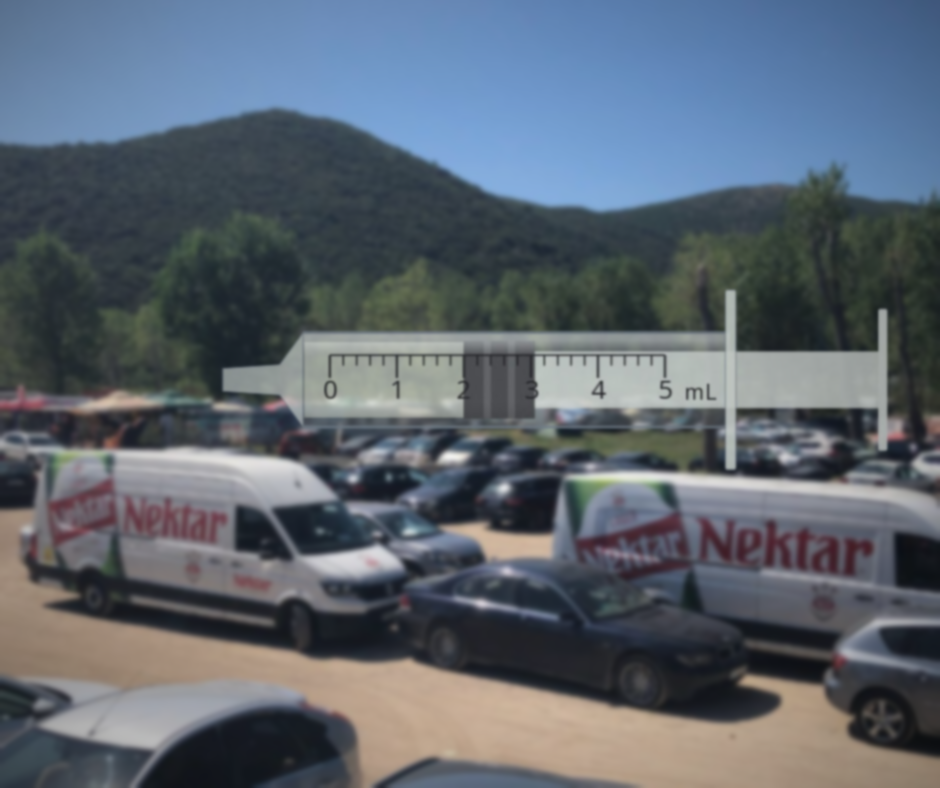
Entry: 2,mL
